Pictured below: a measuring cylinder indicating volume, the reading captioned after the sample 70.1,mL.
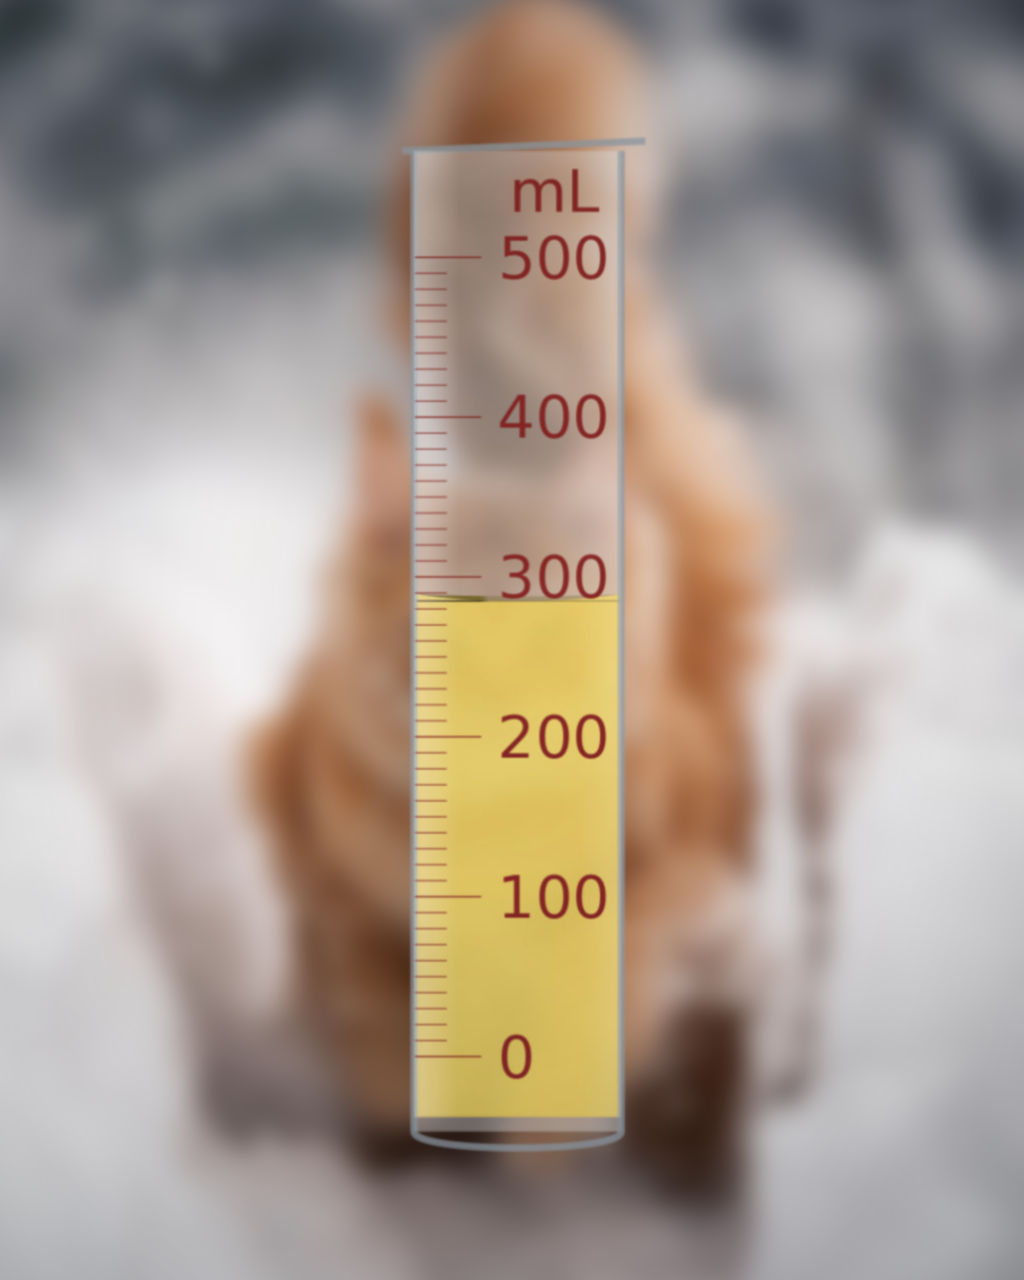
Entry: 285,mL
